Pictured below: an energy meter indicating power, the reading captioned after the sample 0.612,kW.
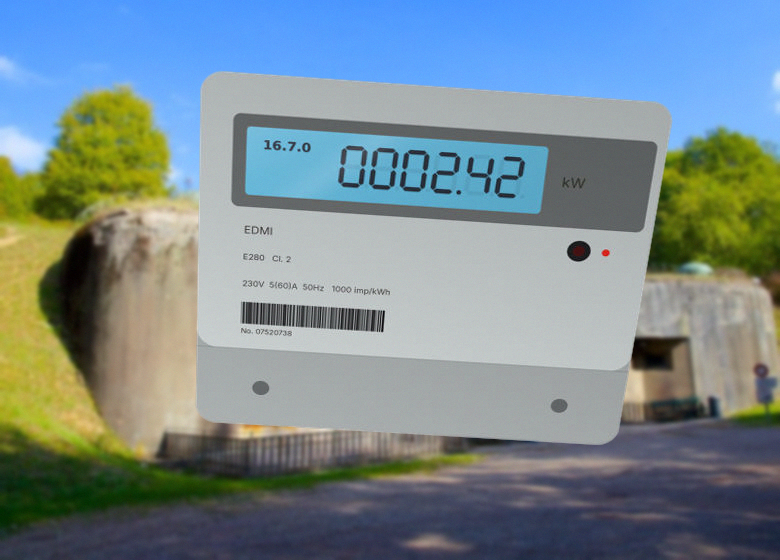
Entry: 2.42,kW
